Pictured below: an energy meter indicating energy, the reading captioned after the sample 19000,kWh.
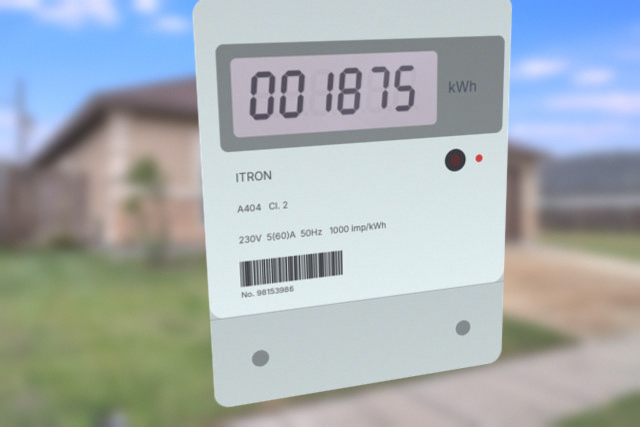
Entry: 1875,kWh
